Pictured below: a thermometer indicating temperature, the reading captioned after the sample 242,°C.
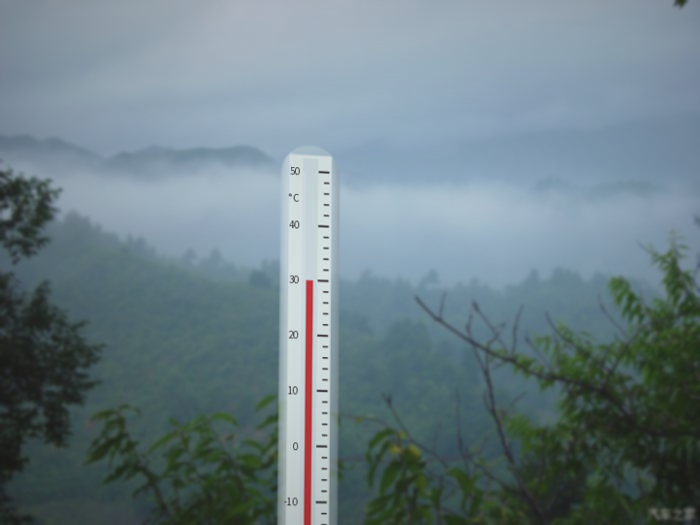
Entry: 30,°C
